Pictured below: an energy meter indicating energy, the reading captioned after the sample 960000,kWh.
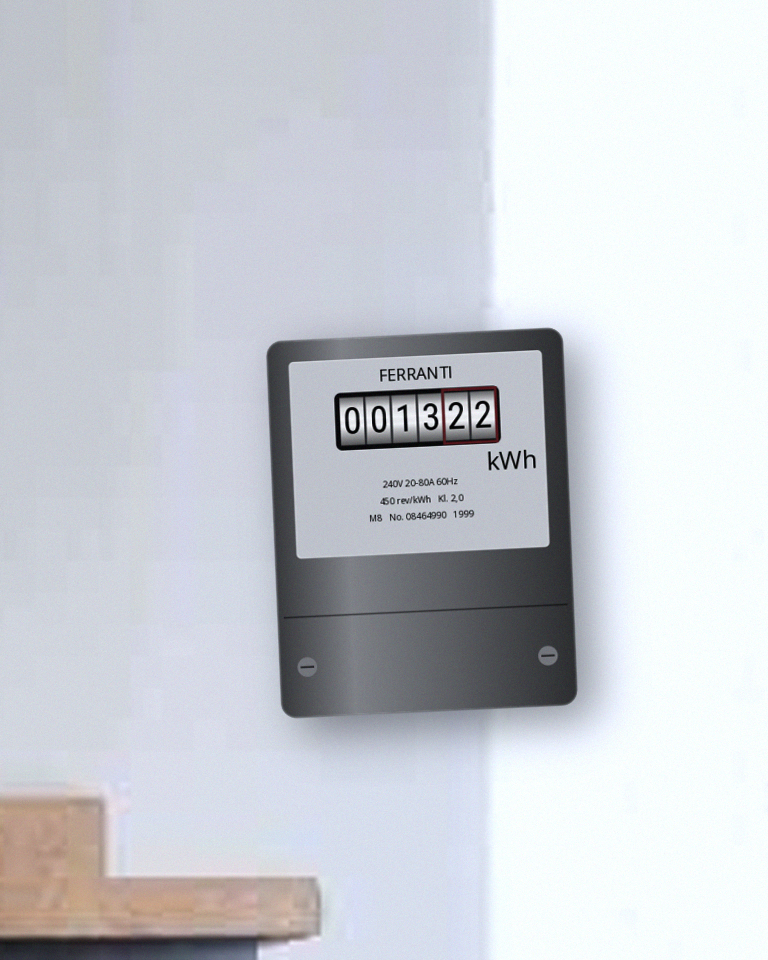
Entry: 13.22,kWh
